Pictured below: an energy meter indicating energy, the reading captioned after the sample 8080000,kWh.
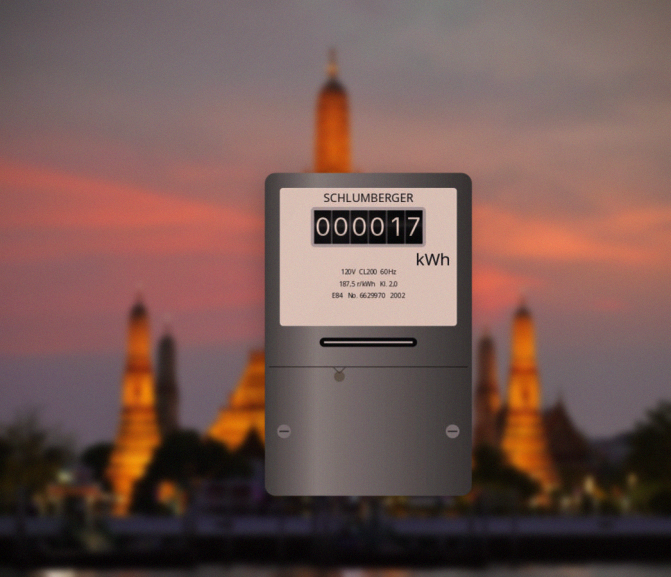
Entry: 17,kWh
